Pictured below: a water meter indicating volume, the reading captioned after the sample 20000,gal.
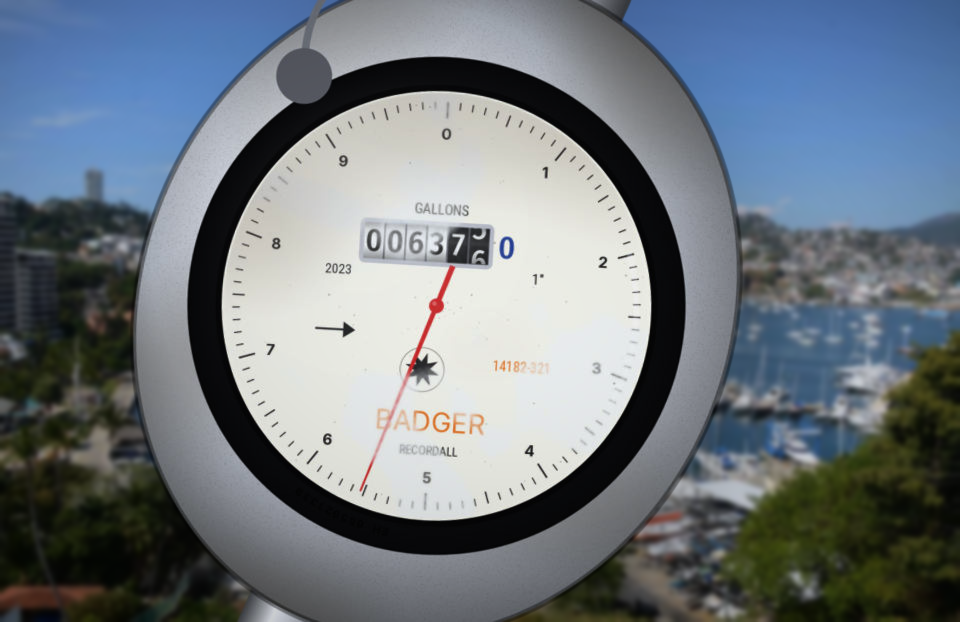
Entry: 63755.5,gal
